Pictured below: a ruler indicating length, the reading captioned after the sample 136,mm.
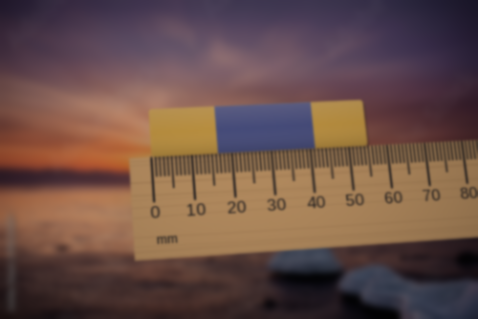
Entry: 55,mm
